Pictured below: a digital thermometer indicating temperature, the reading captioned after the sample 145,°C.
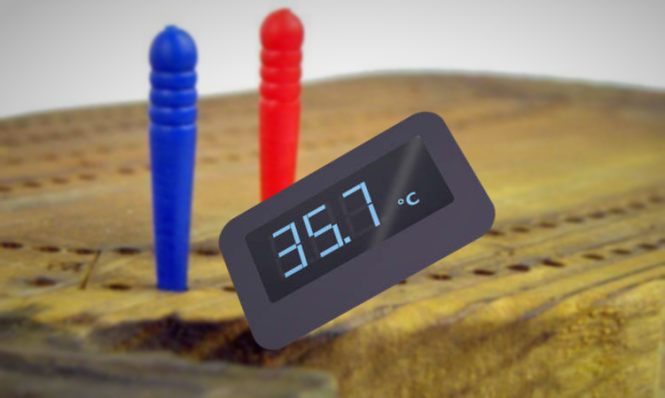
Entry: 35.7,°C
